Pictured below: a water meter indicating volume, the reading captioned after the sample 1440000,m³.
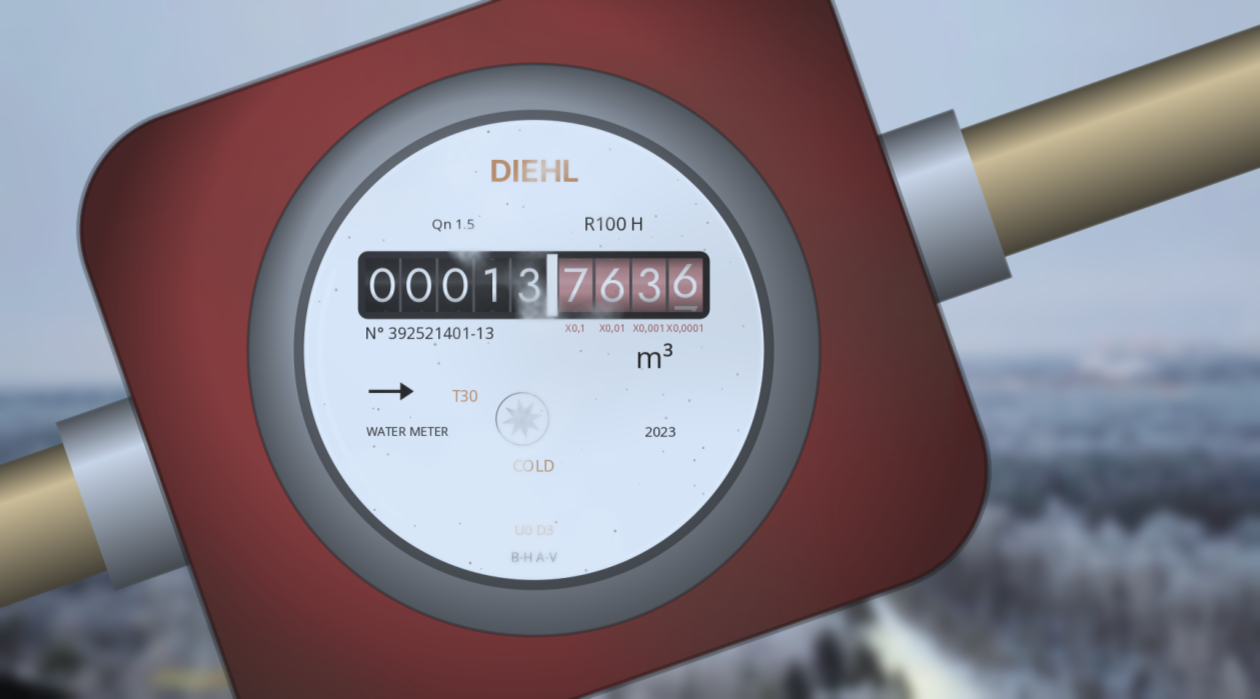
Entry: 13.7636,m³
